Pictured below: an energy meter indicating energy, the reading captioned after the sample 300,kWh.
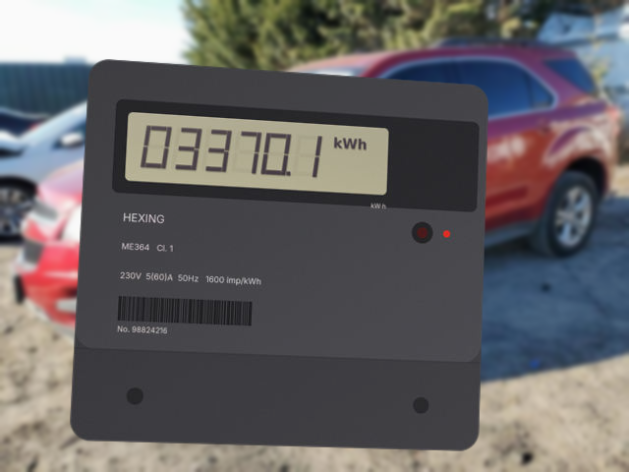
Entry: 3370.1,kWh
